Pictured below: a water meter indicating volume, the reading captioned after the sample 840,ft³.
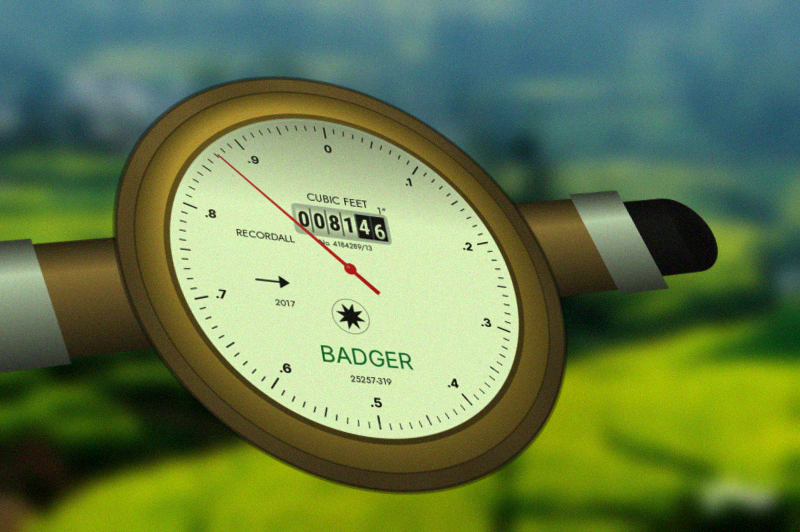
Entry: 8145.87,ft³
